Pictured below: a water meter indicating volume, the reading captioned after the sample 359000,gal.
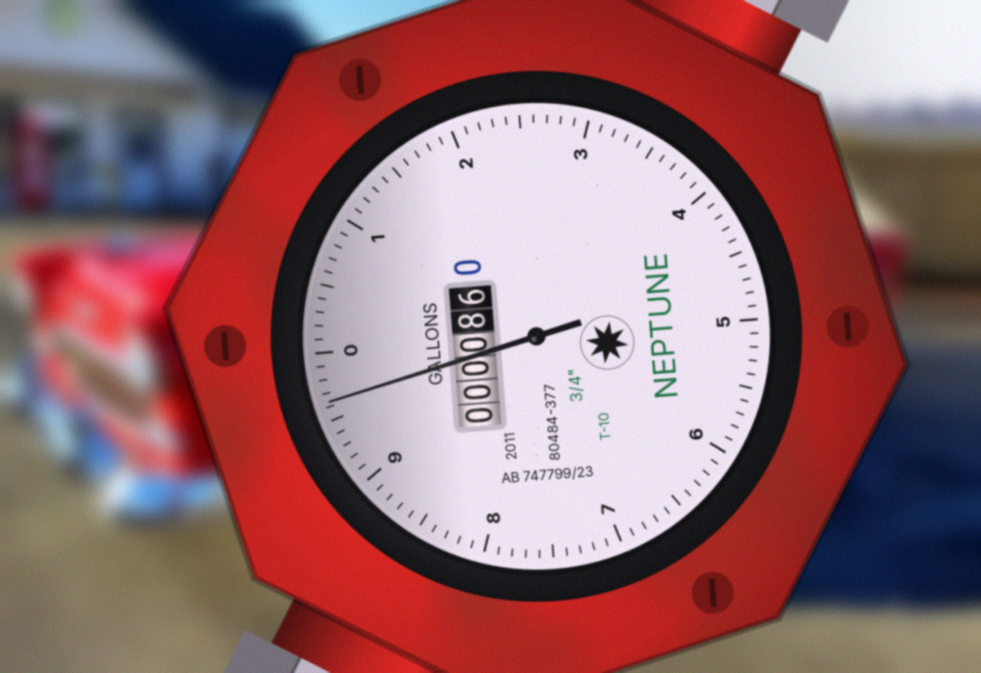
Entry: 859.6,gal
